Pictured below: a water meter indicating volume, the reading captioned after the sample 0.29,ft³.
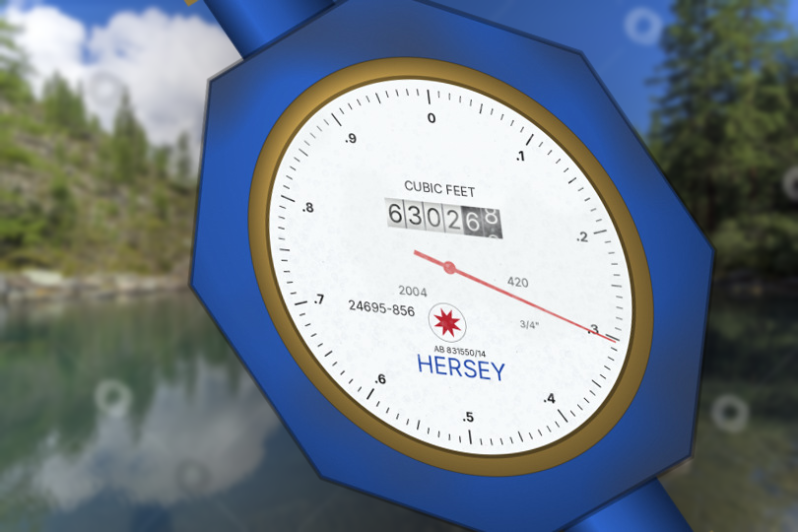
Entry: 630268.30,ft³
